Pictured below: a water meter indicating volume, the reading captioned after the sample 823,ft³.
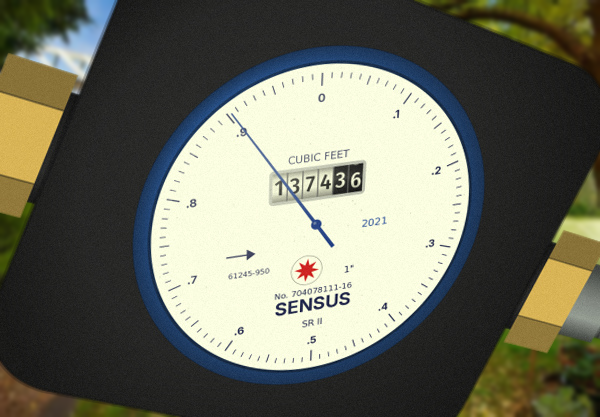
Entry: 137435.90,ft³
